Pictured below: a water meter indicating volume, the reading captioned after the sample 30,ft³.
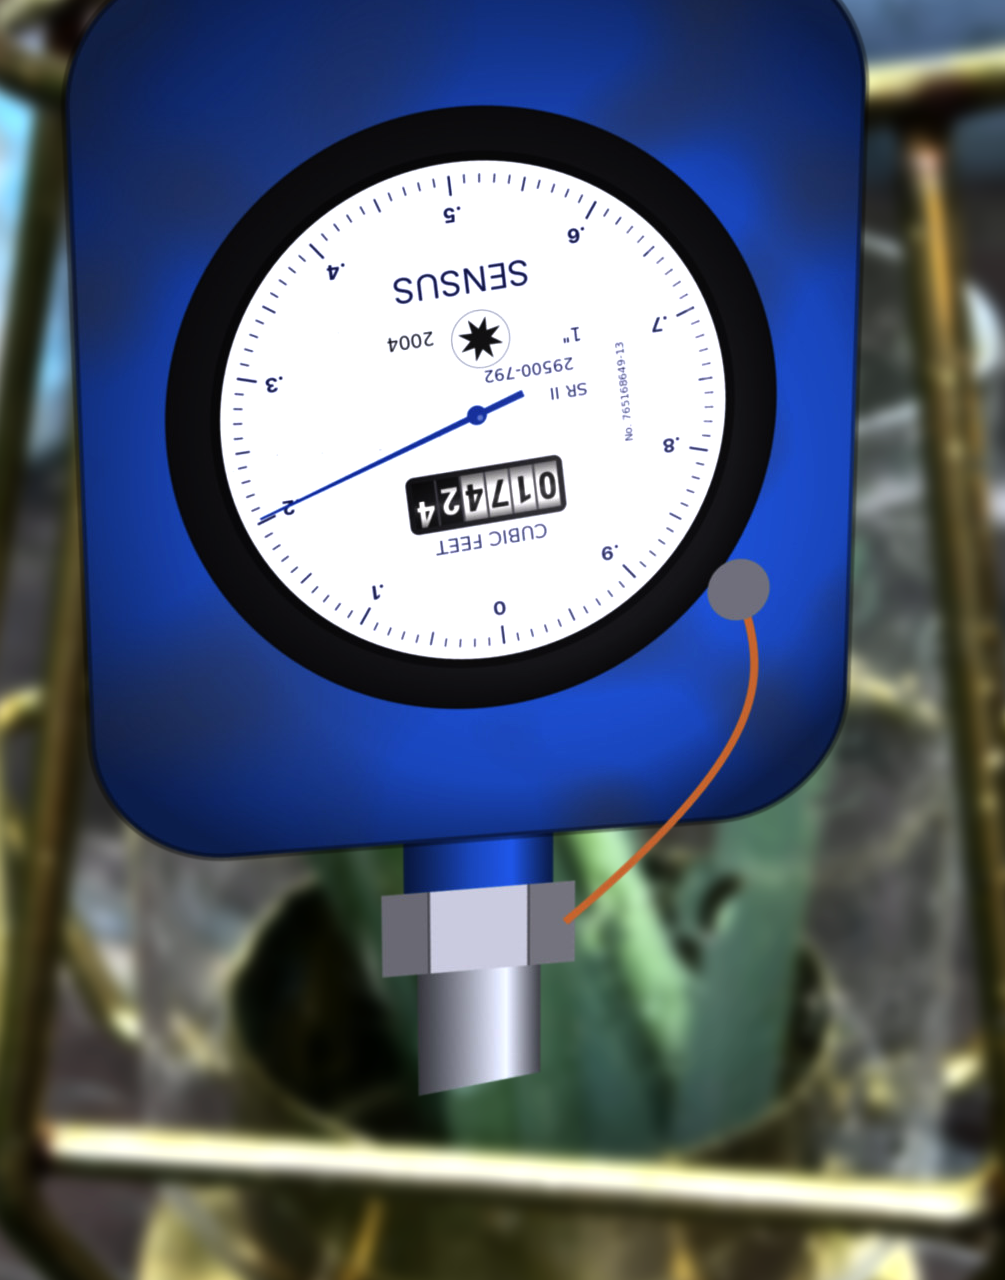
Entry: 17424.20,ft³
